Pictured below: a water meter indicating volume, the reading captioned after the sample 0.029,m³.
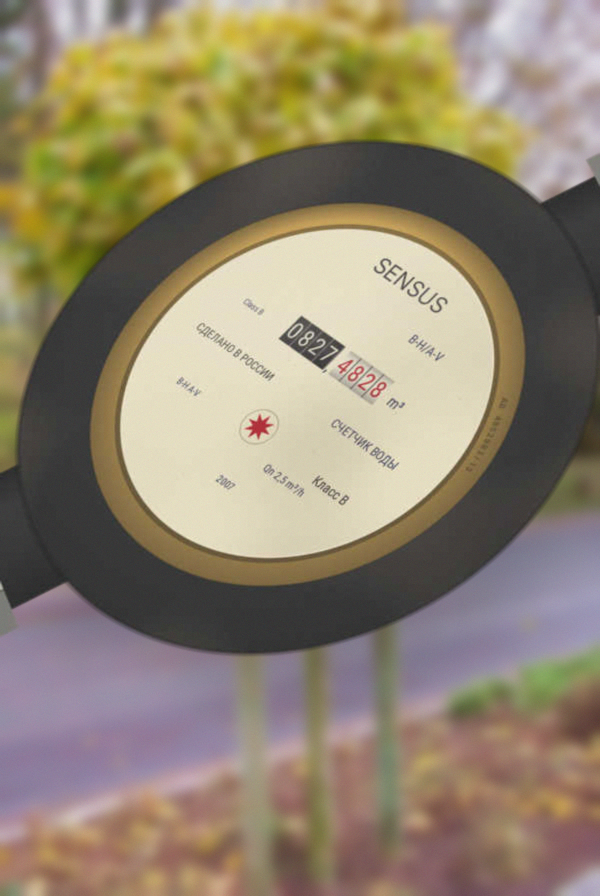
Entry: 827.4828,m³
